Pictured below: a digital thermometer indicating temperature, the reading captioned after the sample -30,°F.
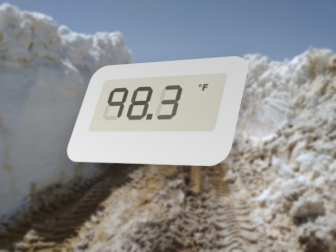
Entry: 98.3,°F
